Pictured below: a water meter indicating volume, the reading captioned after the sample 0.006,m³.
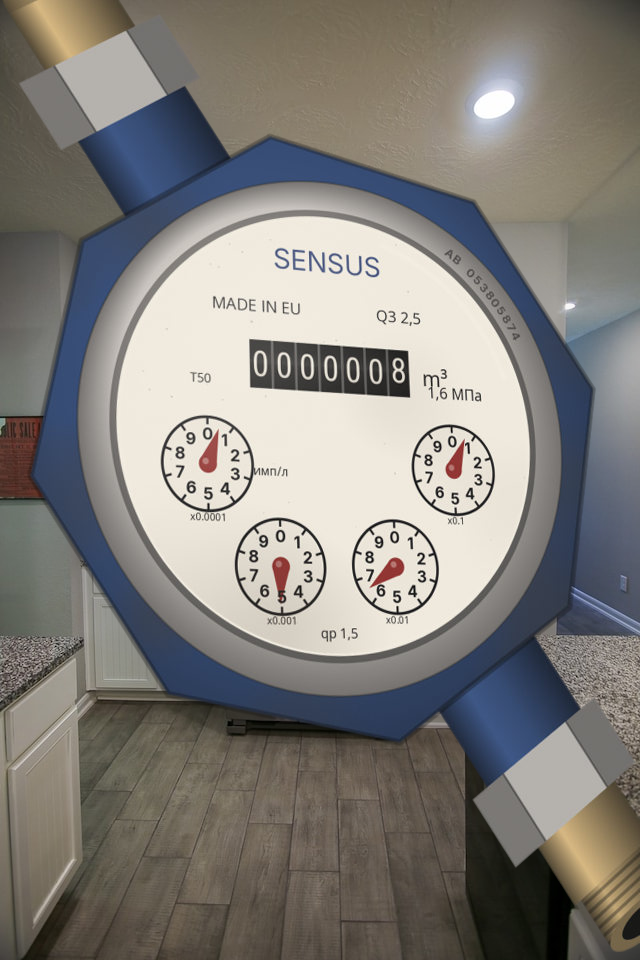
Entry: 8.0650,m³
